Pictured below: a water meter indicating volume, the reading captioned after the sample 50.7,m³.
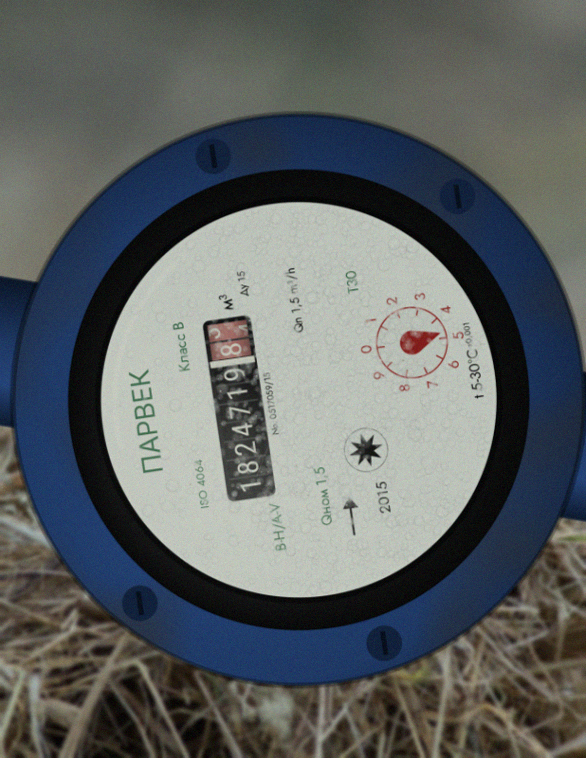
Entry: 1824719.834,m³
